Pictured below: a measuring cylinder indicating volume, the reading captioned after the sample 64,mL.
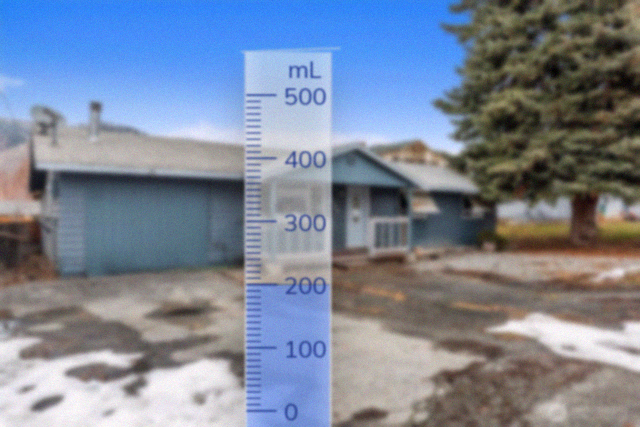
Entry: 200,mL
